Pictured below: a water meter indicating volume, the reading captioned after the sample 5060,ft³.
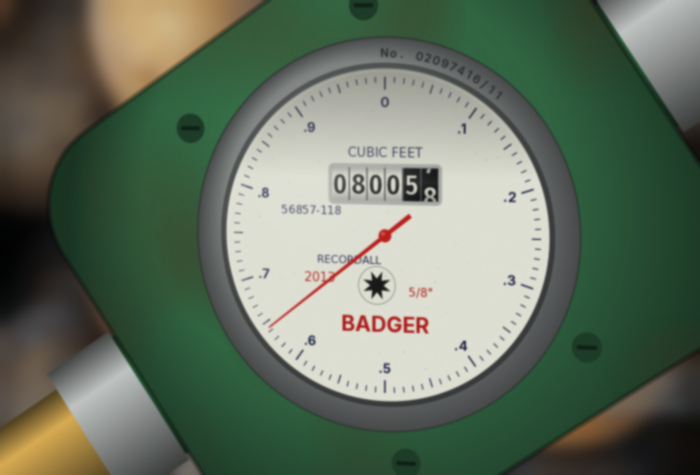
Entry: 80057.64,ft³
